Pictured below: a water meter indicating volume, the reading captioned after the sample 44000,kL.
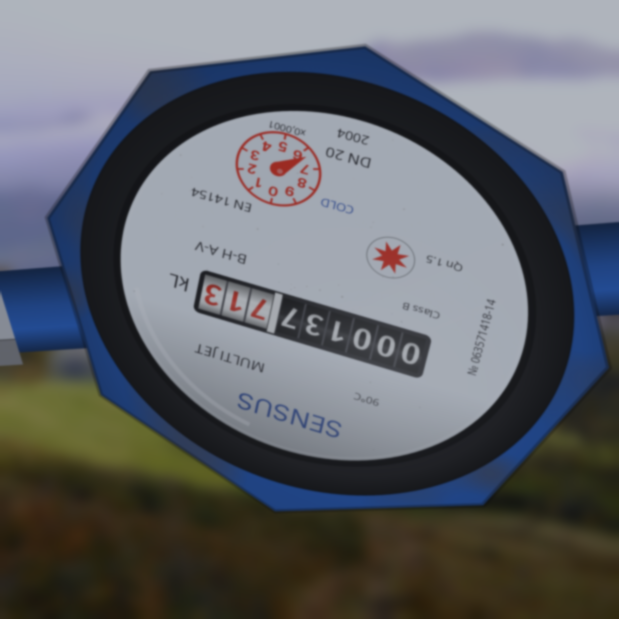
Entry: 137.7136,kL
